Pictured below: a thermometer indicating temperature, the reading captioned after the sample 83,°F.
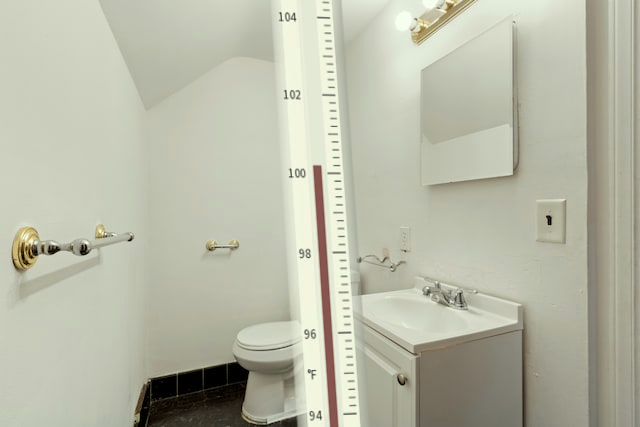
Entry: 100.2,°F
